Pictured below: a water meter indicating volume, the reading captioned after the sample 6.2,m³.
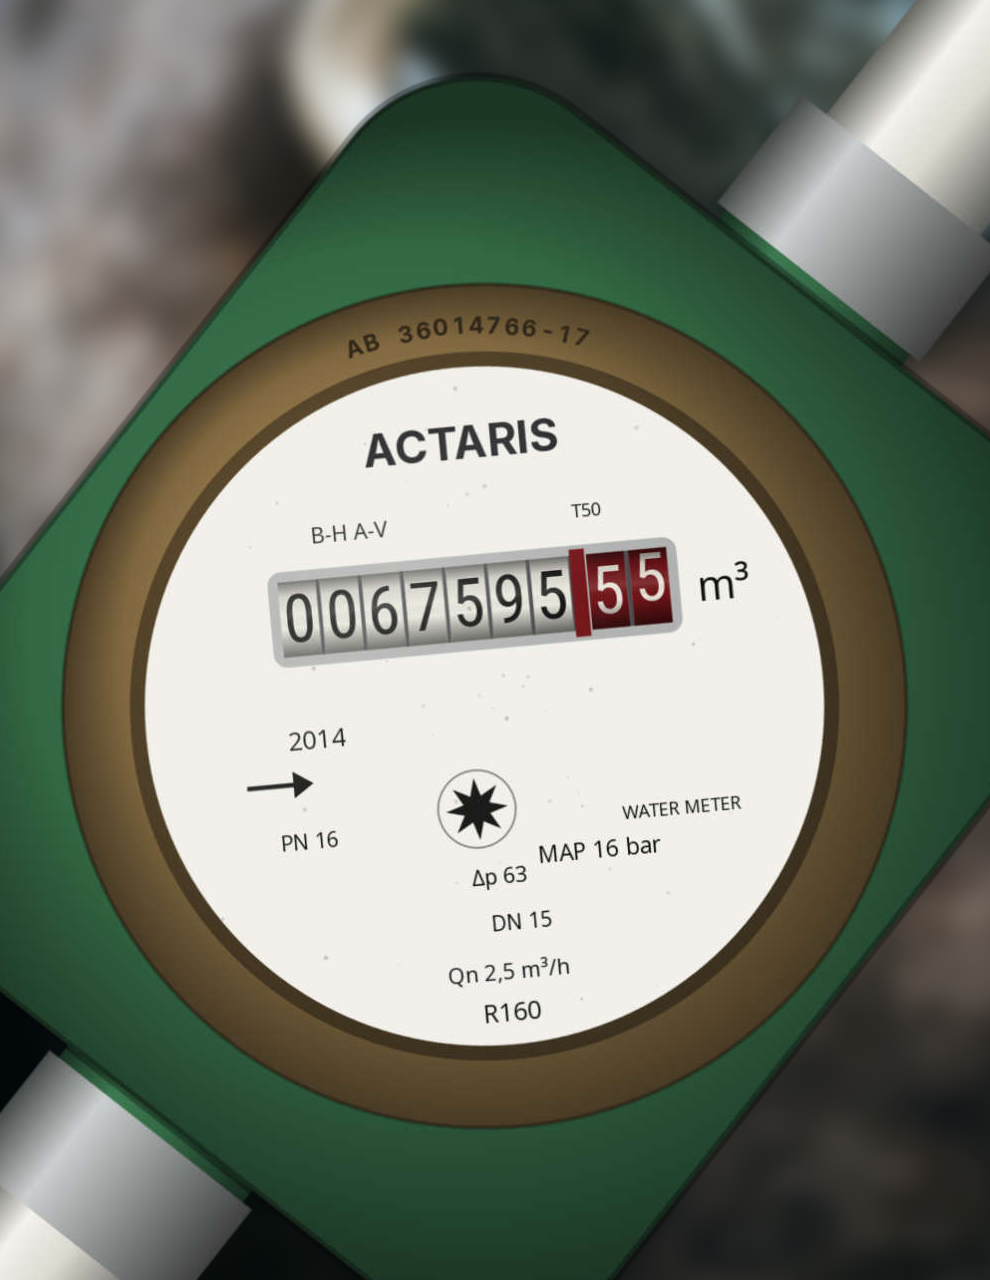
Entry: 67595.55,m³
